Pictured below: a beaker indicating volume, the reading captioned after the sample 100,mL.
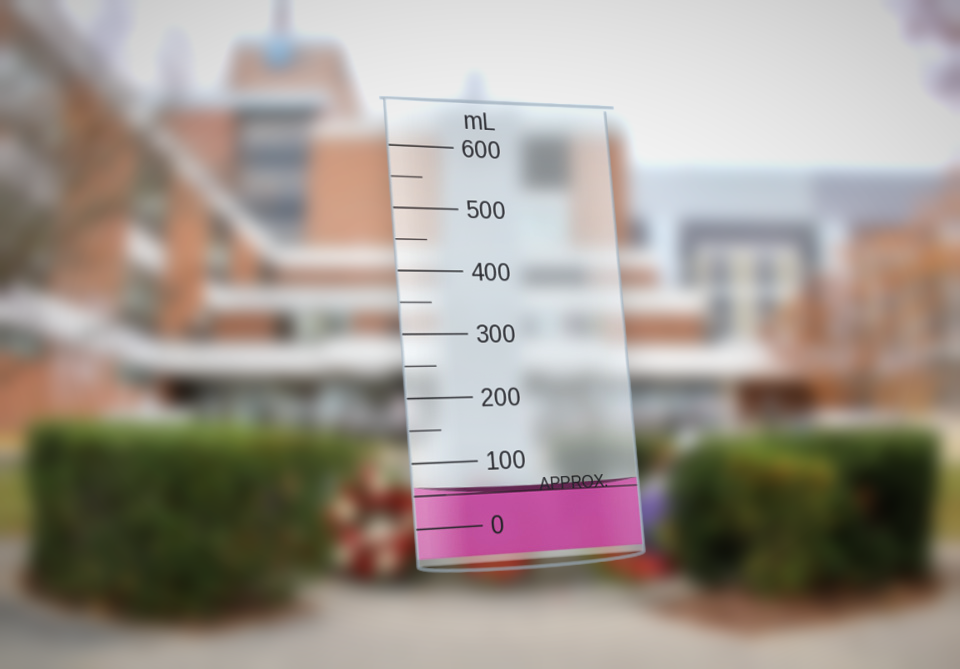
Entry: 50,mL
